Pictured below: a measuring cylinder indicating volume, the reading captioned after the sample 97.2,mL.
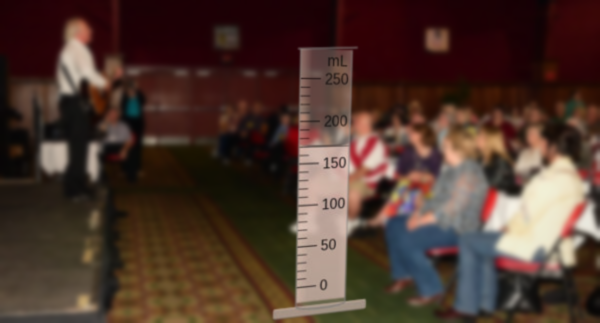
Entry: 170,mL
